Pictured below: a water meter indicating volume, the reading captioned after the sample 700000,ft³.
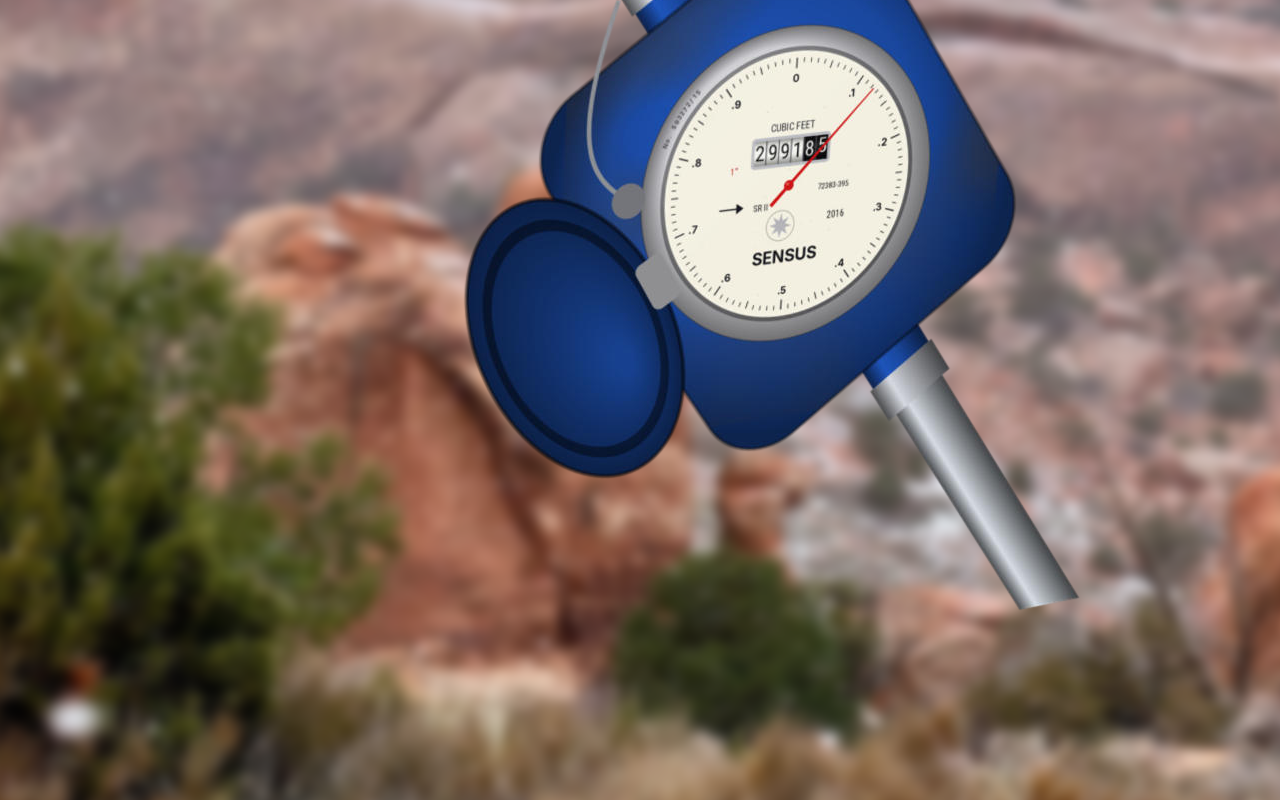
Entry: 299185.12,ft³
